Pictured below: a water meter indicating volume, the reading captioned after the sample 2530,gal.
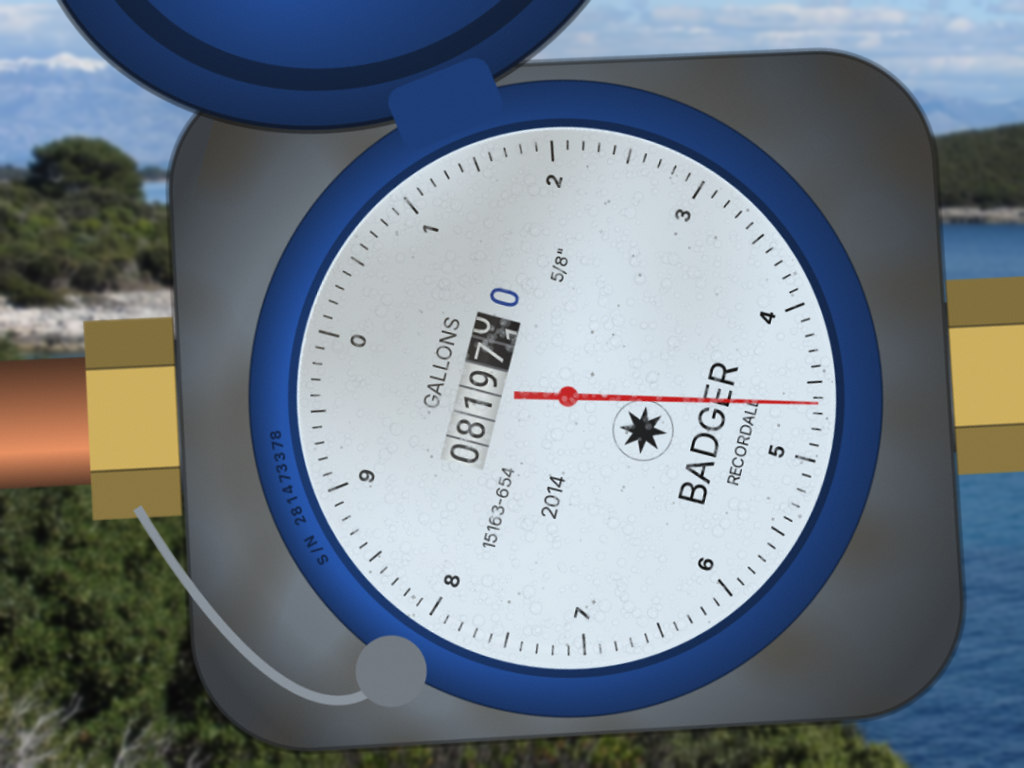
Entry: 819704.6,gal
